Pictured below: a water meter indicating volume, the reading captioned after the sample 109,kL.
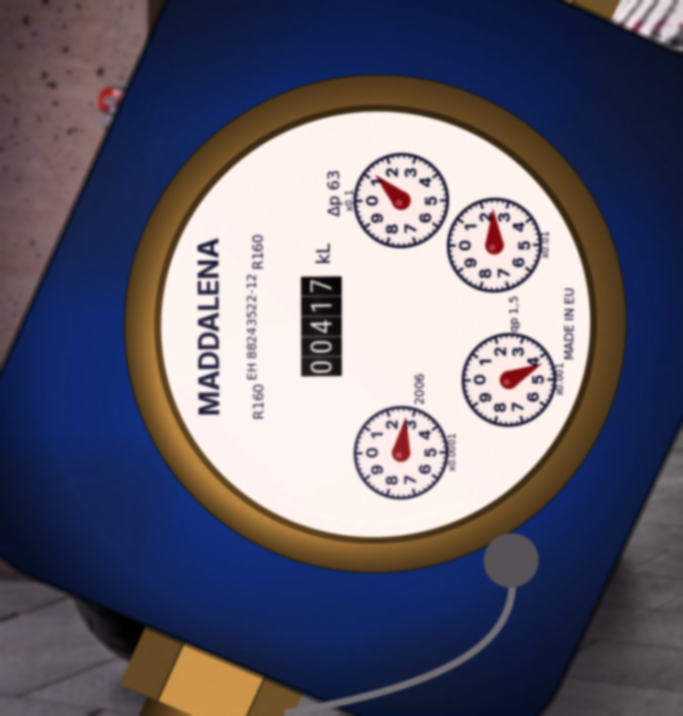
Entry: 417.1242,kL
